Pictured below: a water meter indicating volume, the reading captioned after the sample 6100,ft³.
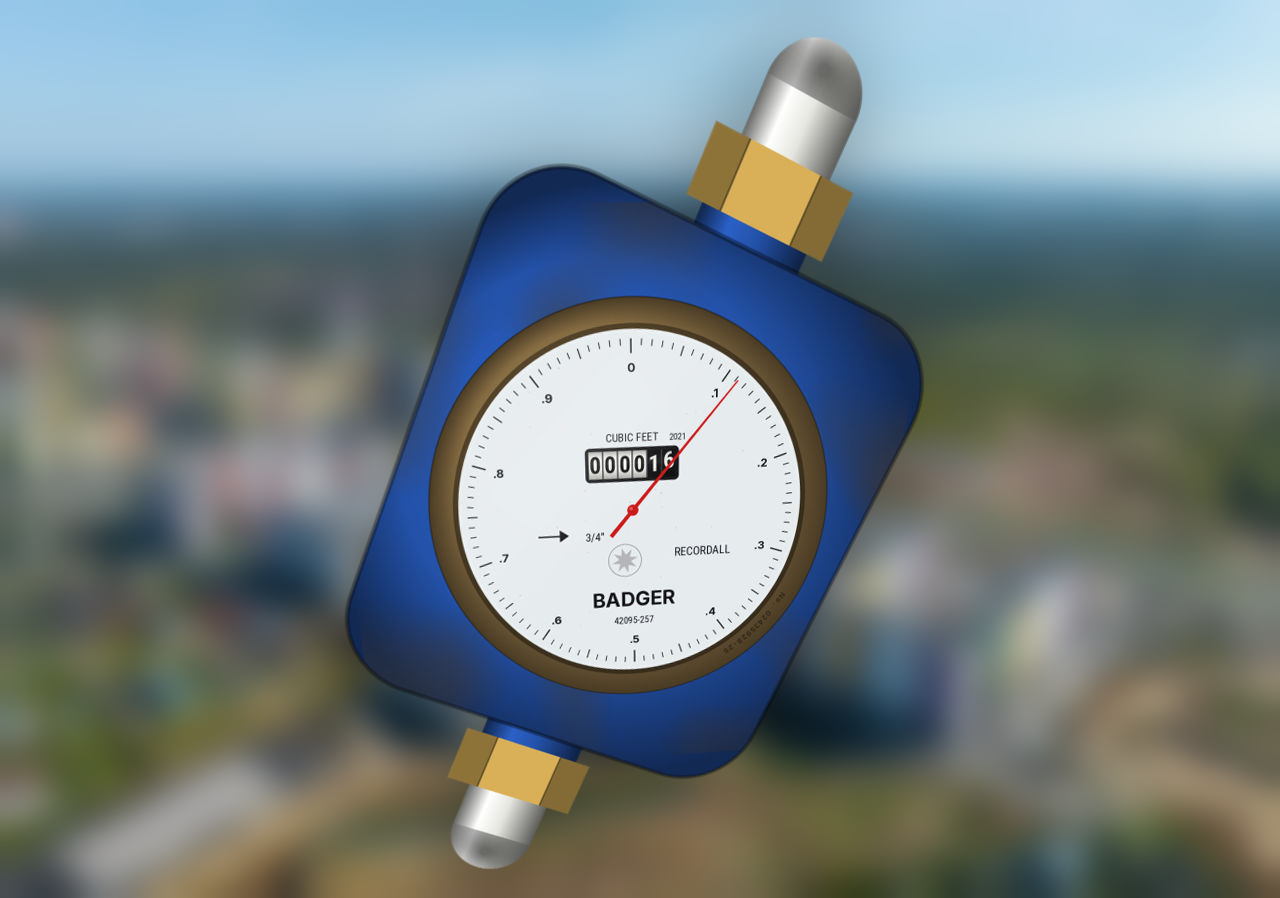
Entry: 16.11,ft³
